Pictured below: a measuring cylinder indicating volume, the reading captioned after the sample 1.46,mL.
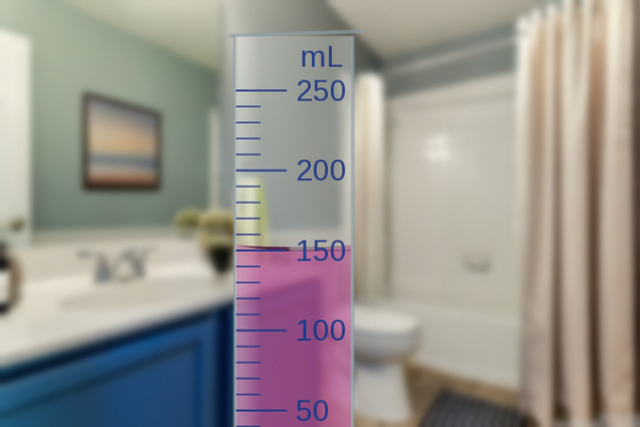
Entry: 150,mL
